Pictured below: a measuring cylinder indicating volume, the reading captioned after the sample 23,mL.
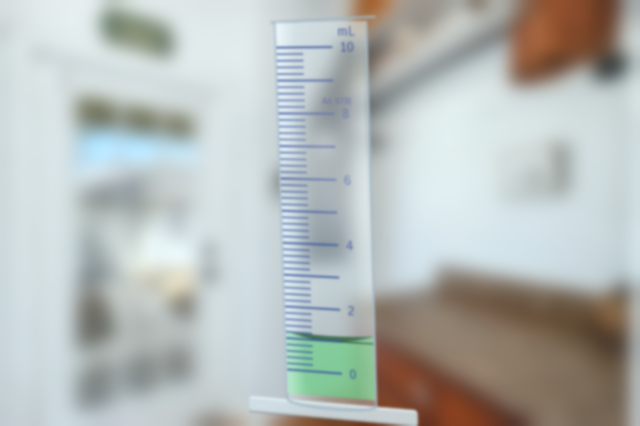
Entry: 1,mL
